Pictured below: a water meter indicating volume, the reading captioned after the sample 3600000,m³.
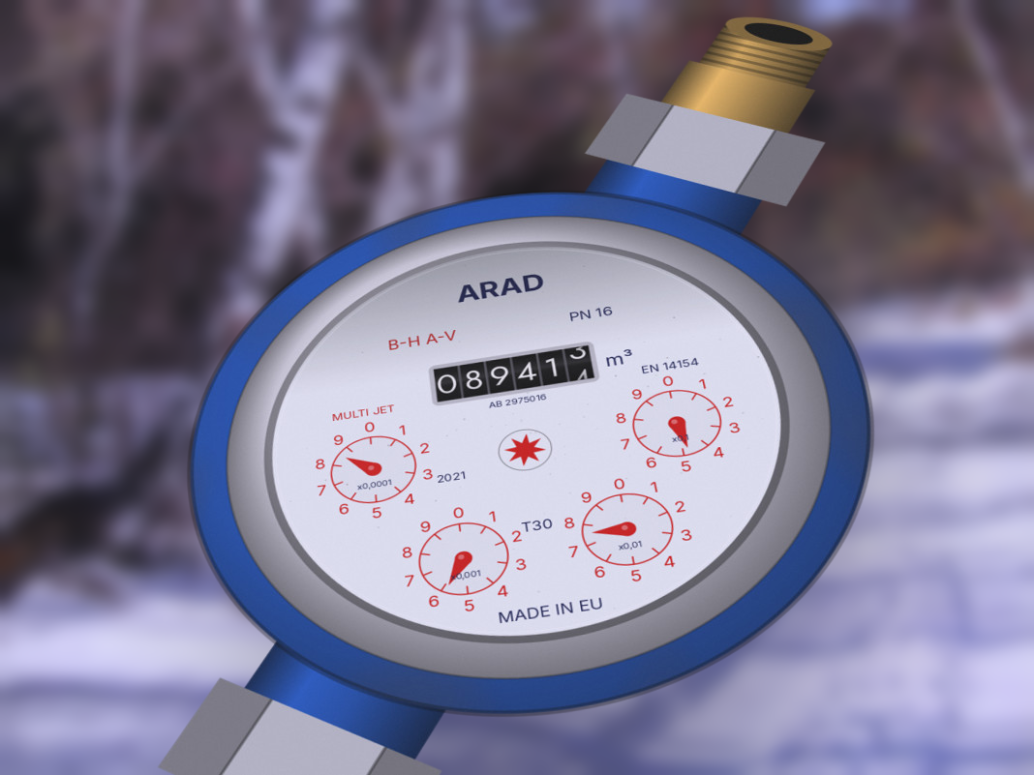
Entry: 89413.4758,m³
